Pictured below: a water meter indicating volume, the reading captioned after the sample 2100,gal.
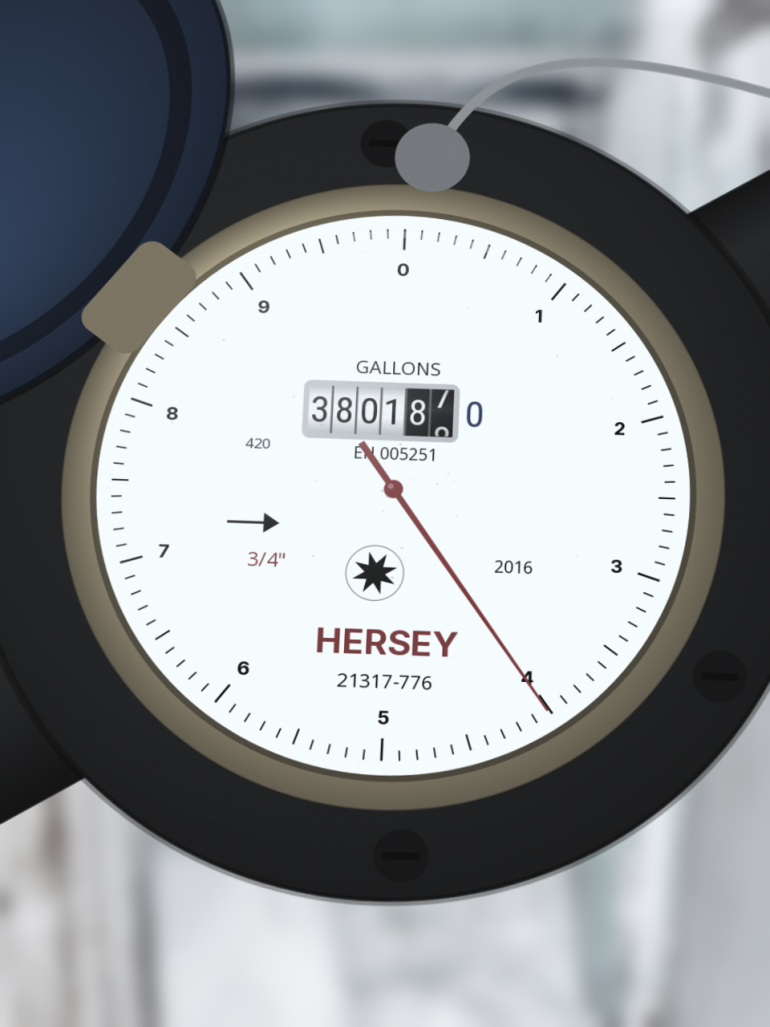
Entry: 3801874.0,gal
